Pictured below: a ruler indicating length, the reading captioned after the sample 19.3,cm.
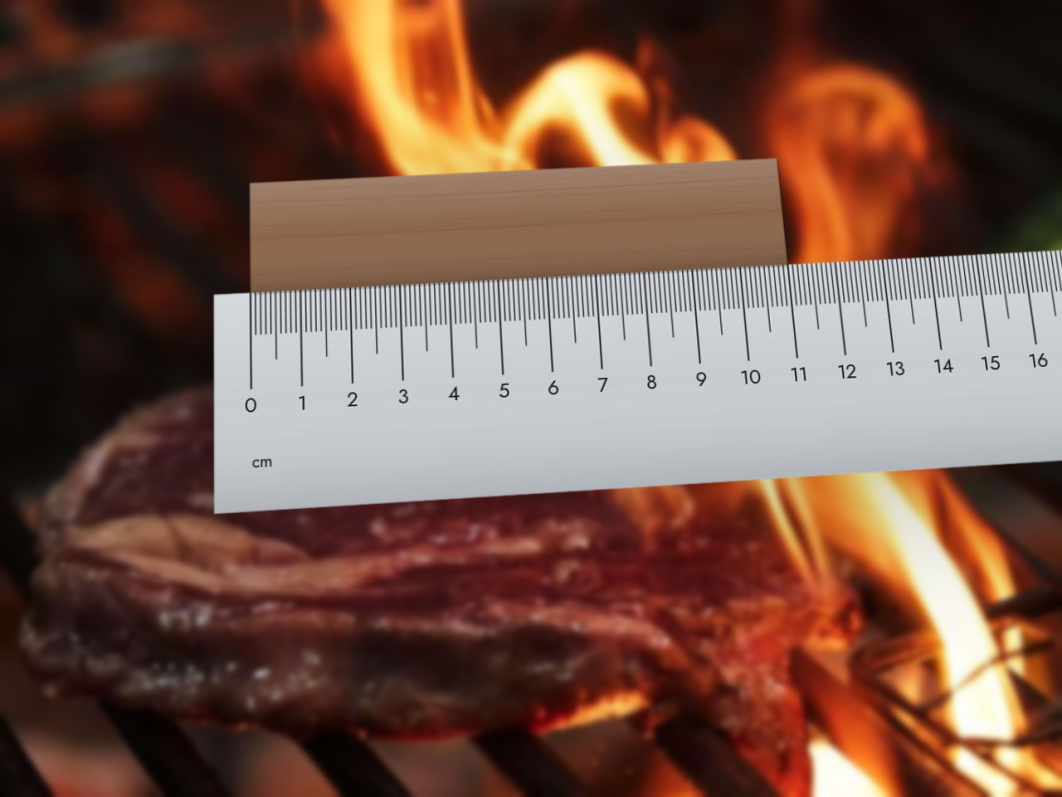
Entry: 11,cm
